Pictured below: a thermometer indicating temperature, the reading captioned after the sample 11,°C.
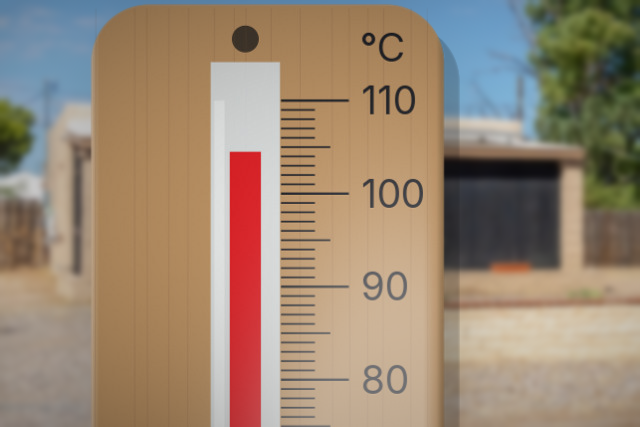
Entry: 104.5,°C
